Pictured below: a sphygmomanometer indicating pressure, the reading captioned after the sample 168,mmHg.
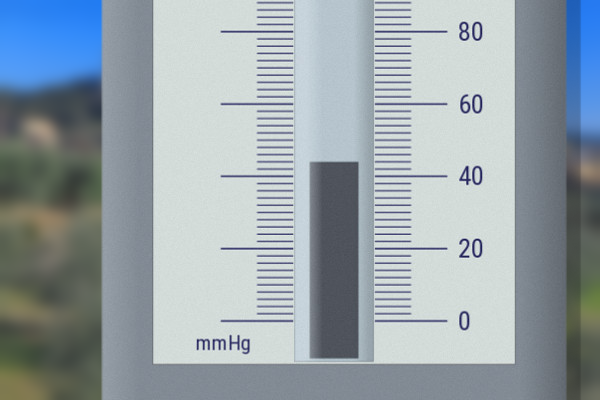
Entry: 44,mmHg
